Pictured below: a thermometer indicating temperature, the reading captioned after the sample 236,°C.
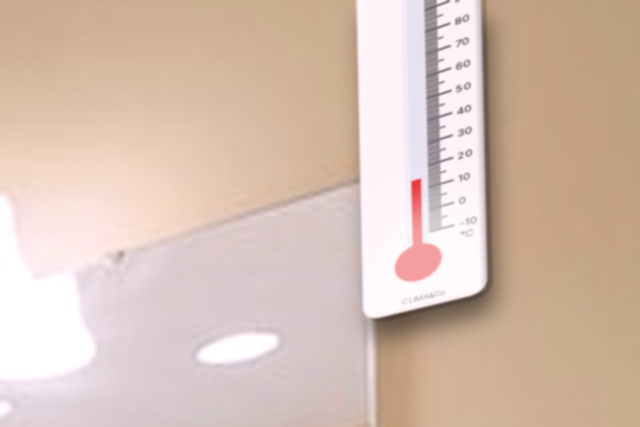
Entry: 15,°C
